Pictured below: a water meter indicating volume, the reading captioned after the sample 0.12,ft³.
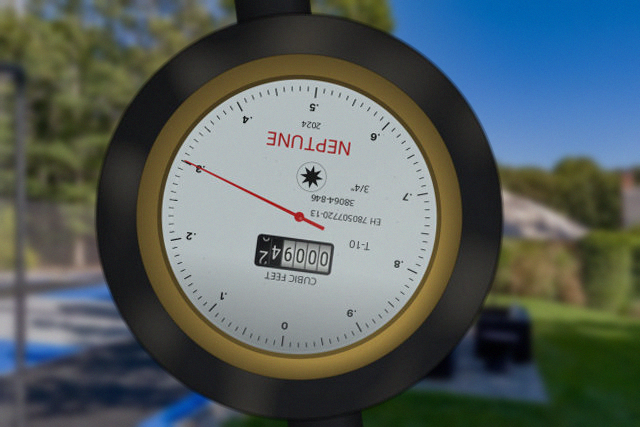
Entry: 942.30,ft³
